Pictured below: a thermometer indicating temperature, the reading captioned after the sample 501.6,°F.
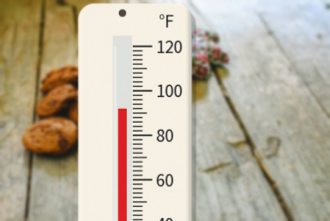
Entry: 92,°F
